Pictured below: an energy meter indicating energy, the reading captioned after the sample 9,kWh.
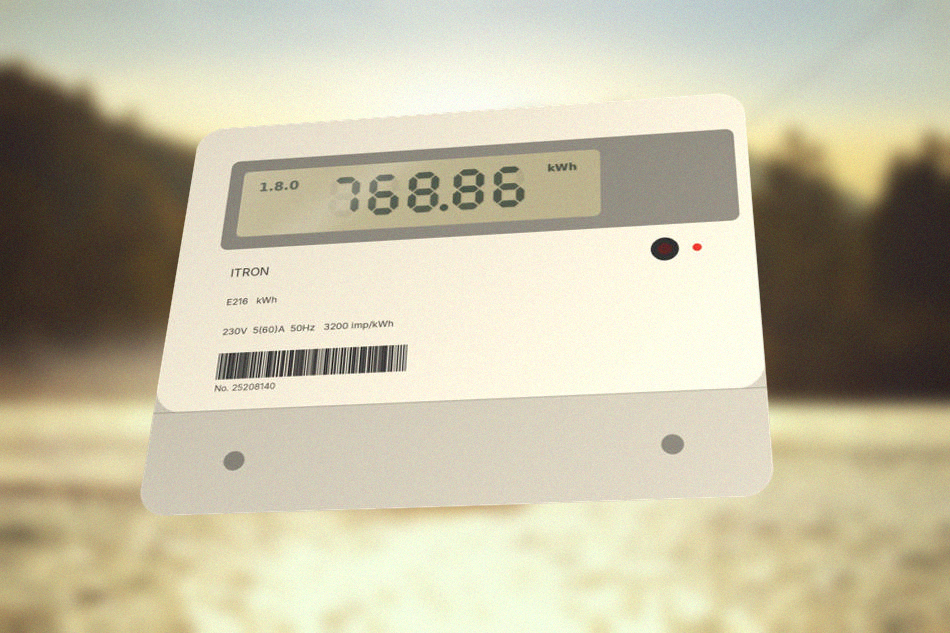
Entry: 768.86,kWh
